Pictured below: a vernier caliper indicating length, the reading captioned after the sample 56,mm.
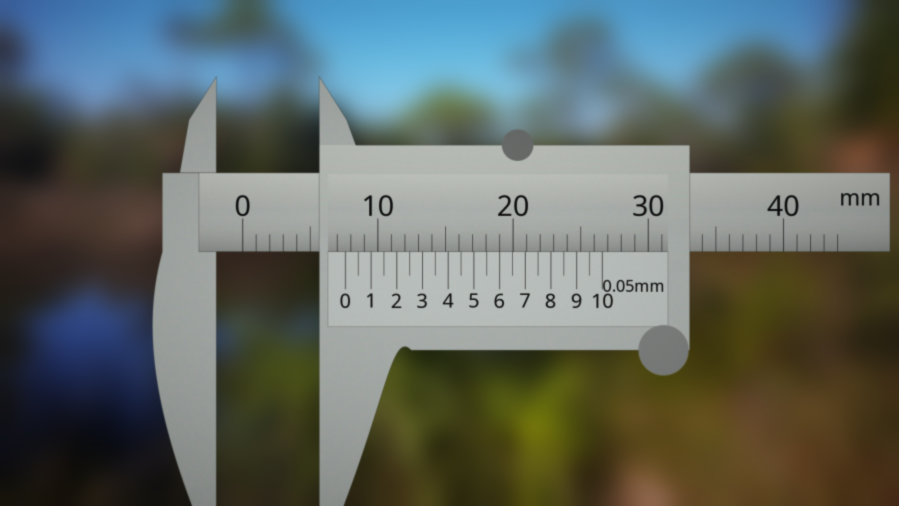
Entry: 7.6,mm
